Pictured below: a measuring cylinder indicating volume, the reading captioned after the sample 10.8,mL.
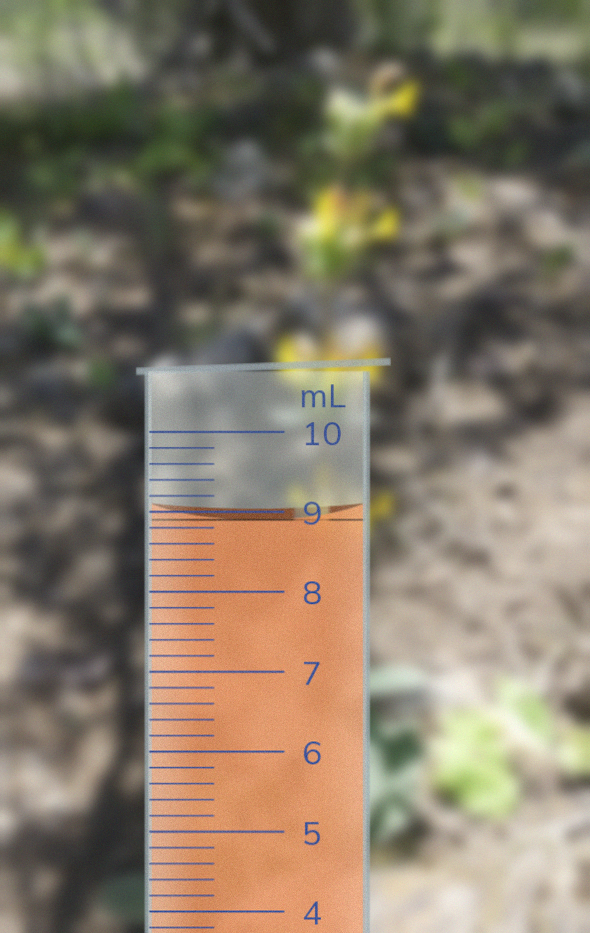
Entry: 8.9,mL
